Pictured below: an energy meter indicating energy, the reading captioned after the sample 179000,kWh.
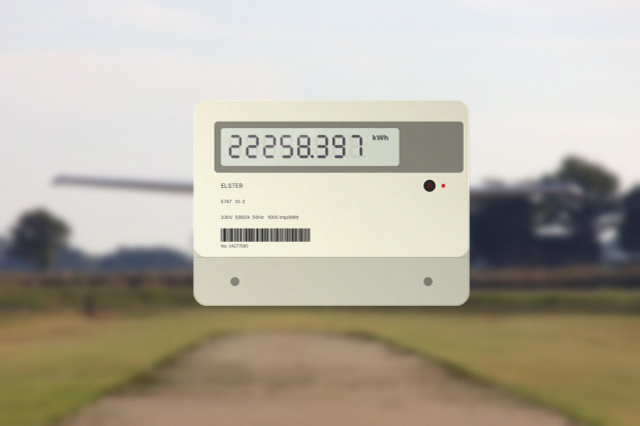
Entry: 22258.397,kWh
